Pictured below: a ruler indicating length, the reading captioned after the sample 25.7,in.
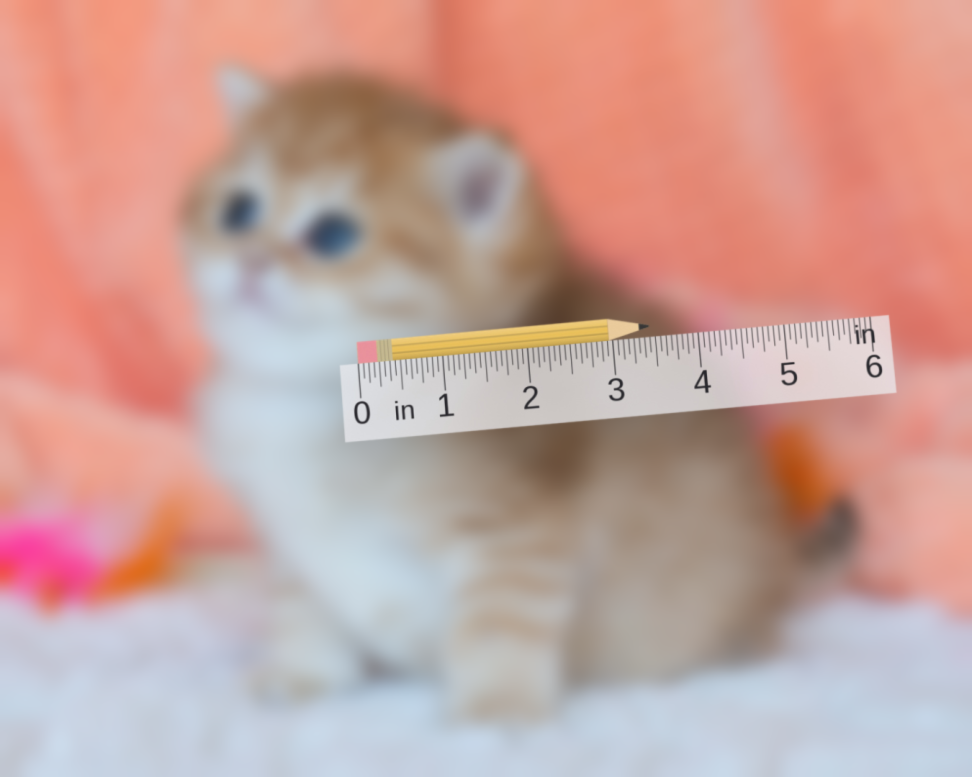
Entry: 3.4375,in
